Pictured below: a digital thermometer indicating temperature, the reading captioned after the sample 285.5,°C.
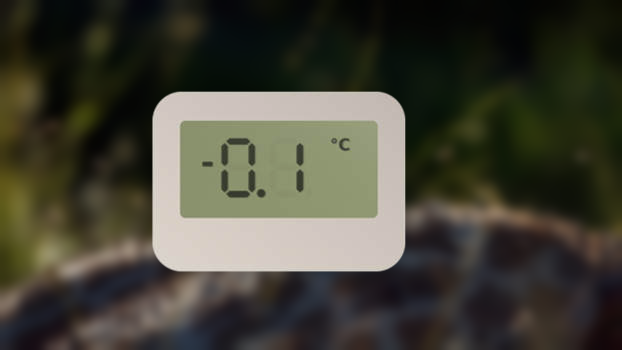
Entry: -0.1,°C
